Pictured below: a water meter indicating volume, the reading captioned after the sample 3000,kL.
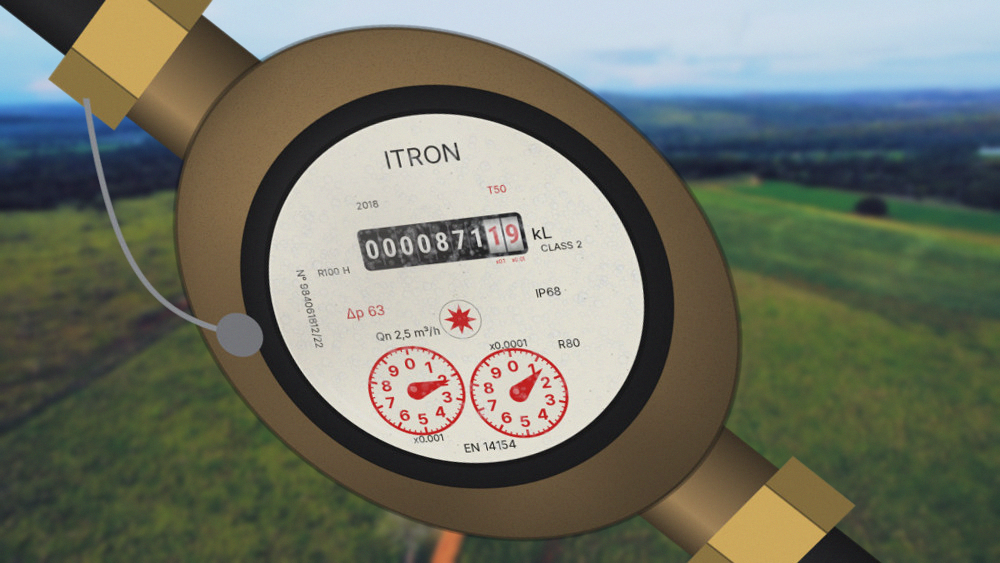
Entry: 871.1921,kL
